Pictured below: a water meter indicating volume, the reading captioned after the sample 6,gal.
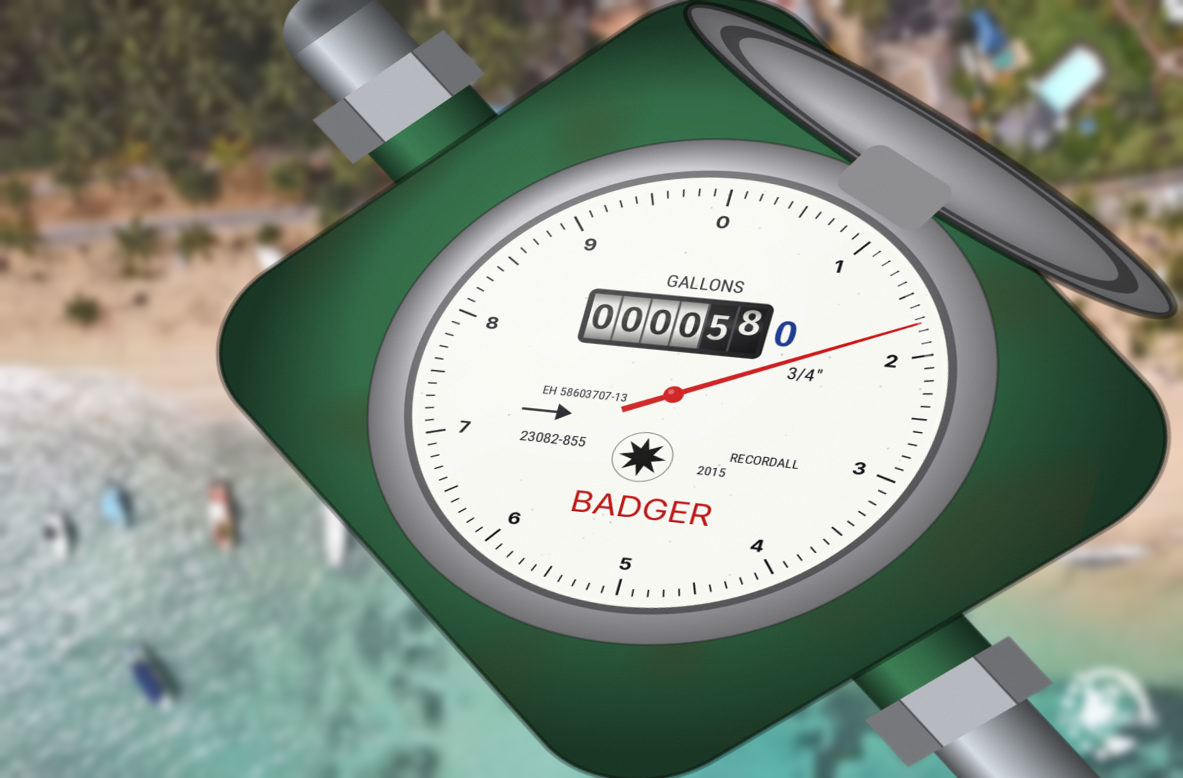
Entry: 581.7,gal
